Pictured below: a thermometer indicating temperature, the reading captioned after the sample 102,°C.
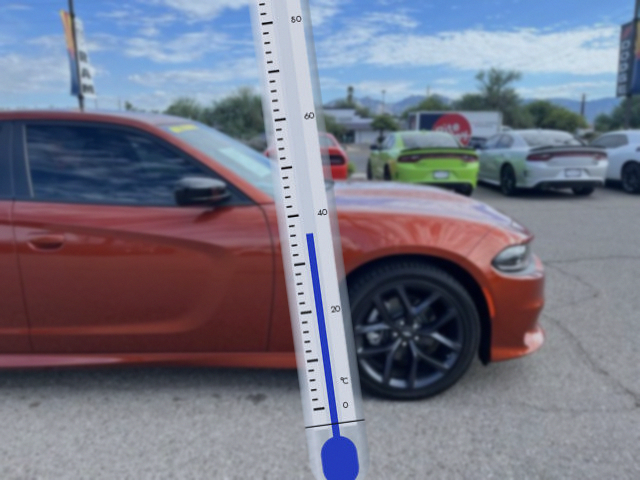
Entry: 36,°C
